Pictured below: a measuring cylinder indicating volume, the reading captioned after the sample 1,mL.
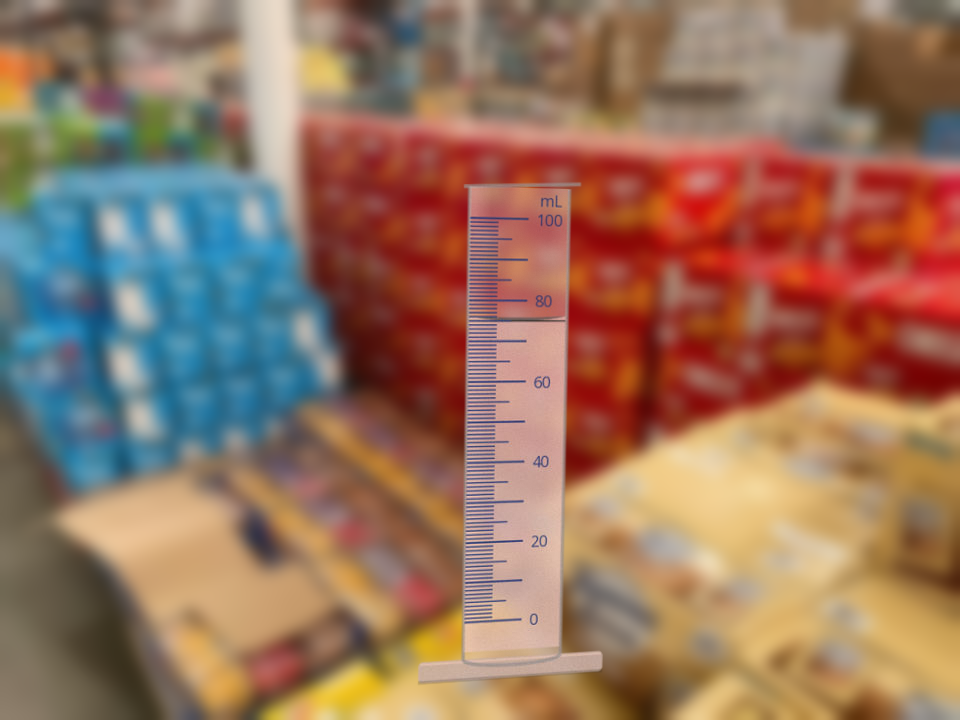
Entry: 75,mL
